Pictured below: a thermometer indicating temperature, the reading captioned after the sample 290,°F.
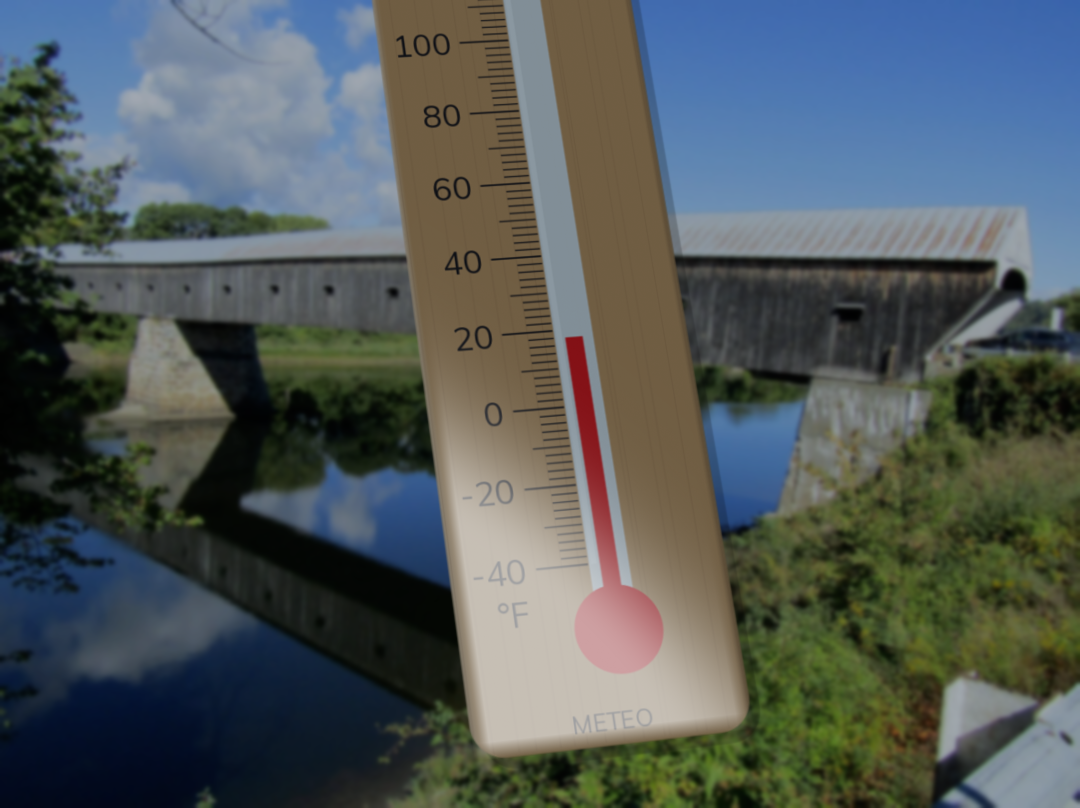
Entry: 18,°F
